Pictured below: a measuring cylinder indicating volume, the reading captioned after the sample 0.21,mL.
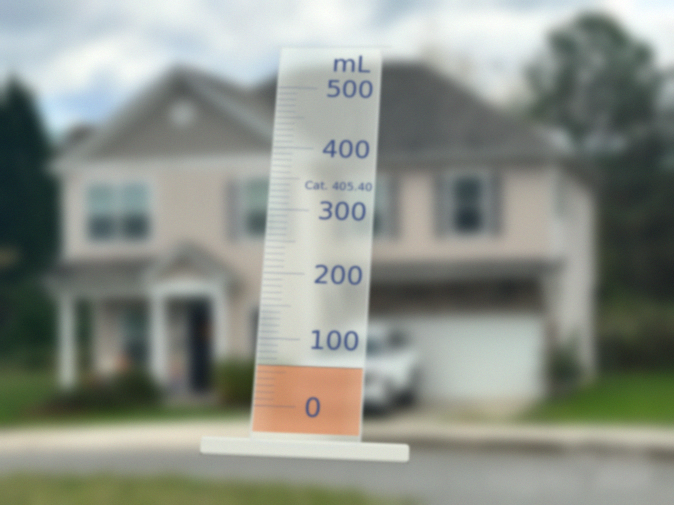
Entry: 60,mL
